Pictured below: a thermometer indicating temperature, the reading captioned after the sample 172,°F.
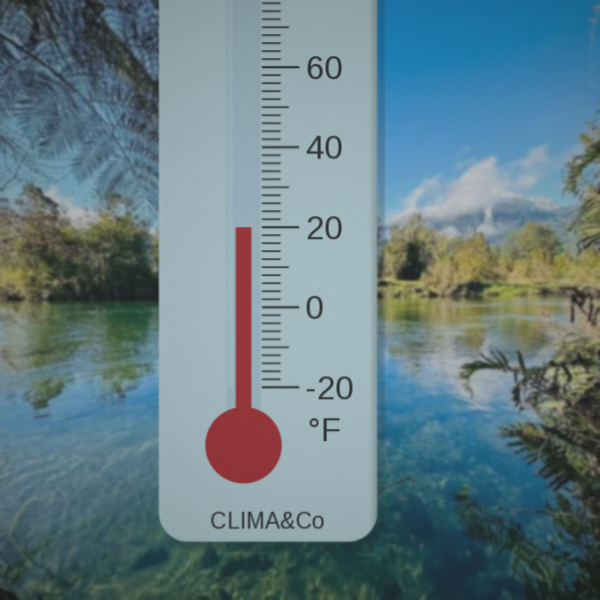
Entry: 20,°F
